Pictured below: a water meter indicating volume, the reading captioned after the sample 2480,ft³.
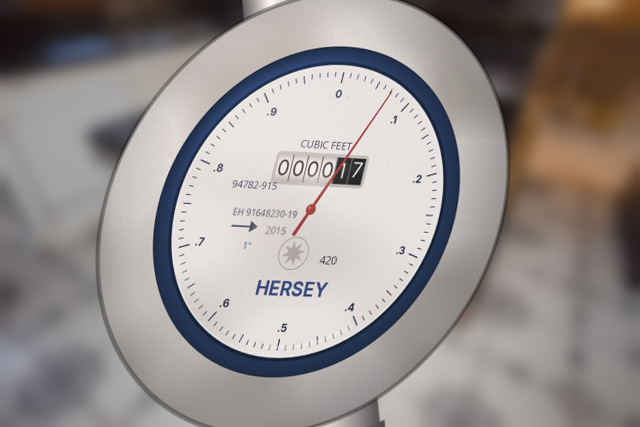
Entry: 17.07,ft³
